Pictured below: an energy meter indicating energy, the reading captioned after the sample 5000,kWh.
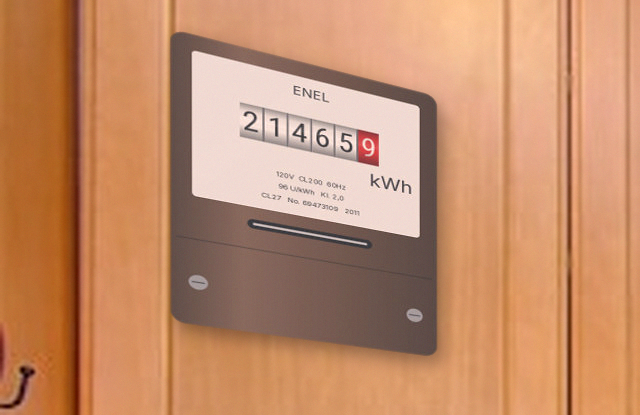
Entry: 21465.9,kWh
